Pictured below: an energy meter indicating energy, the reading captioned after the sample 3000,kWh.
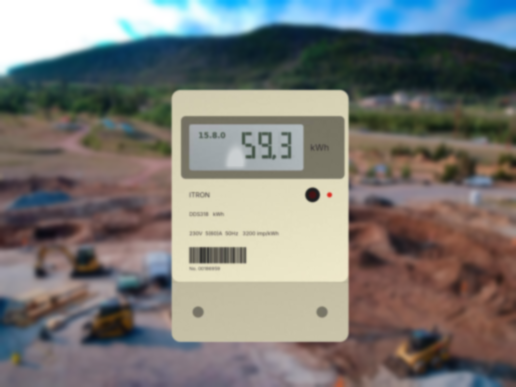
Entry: 59.3,kWh
